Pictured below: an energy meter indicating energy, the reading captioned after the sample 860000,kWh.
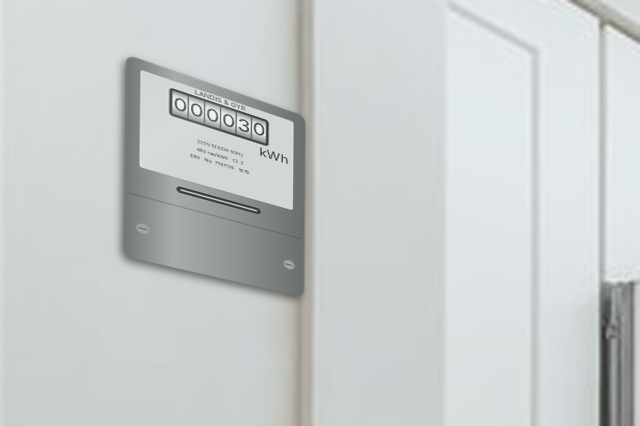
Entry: 30,kWh
